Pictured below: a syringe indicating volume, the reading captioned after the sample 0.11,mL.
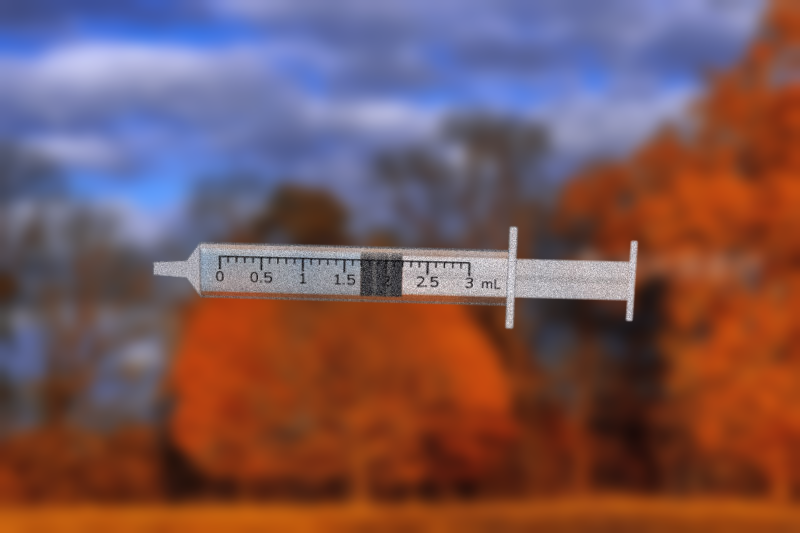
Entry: 1.7,mL
